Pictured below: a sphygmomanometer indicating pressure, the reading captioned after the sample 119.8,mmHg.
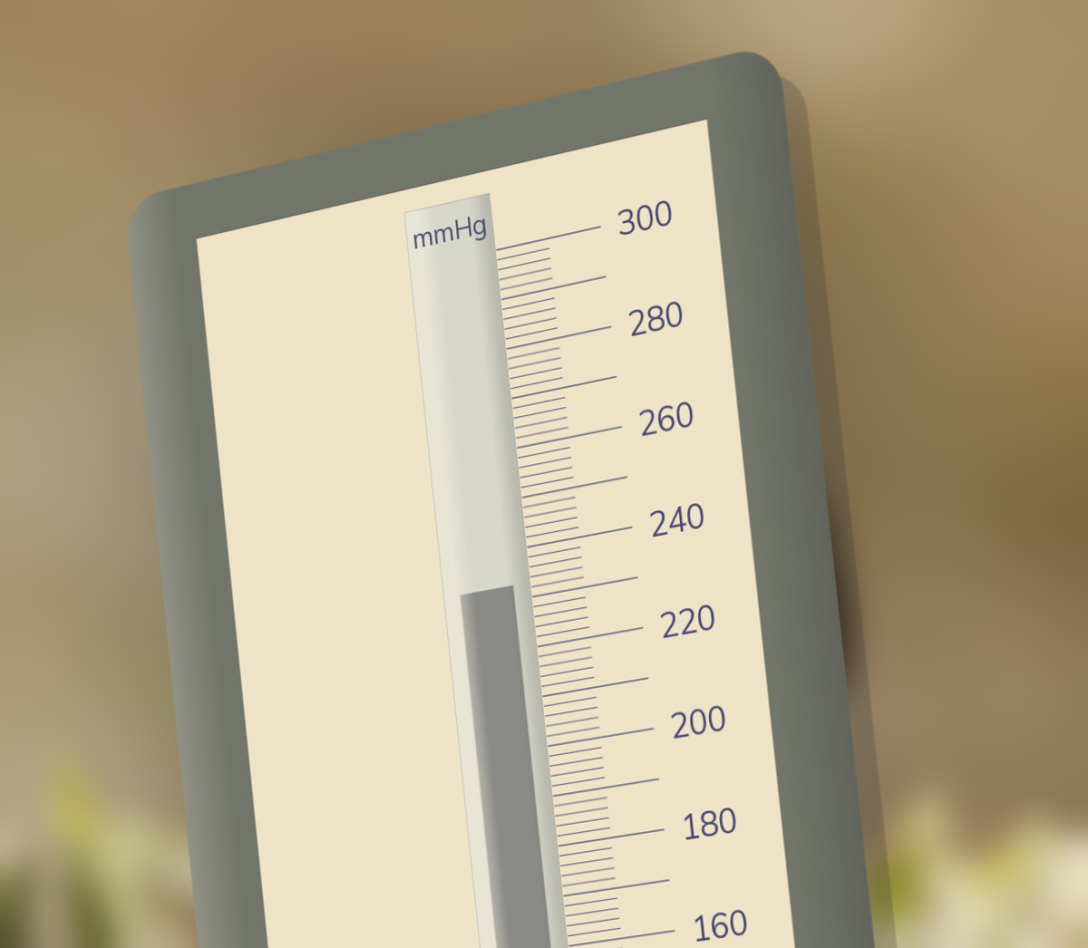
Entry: 233,mmHg
